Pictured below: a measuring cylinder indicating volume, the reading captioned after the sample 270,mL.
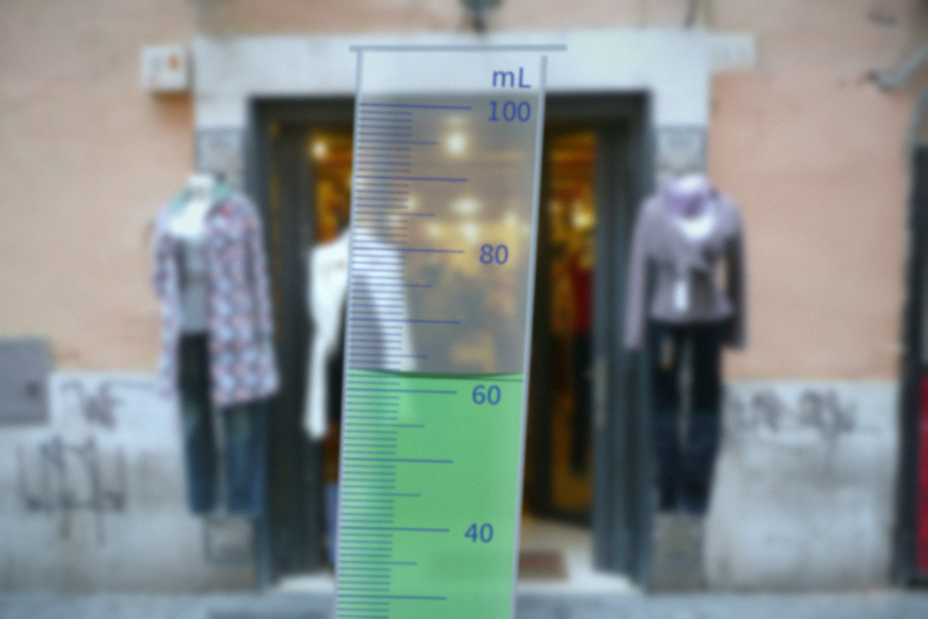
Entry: 62,mL
